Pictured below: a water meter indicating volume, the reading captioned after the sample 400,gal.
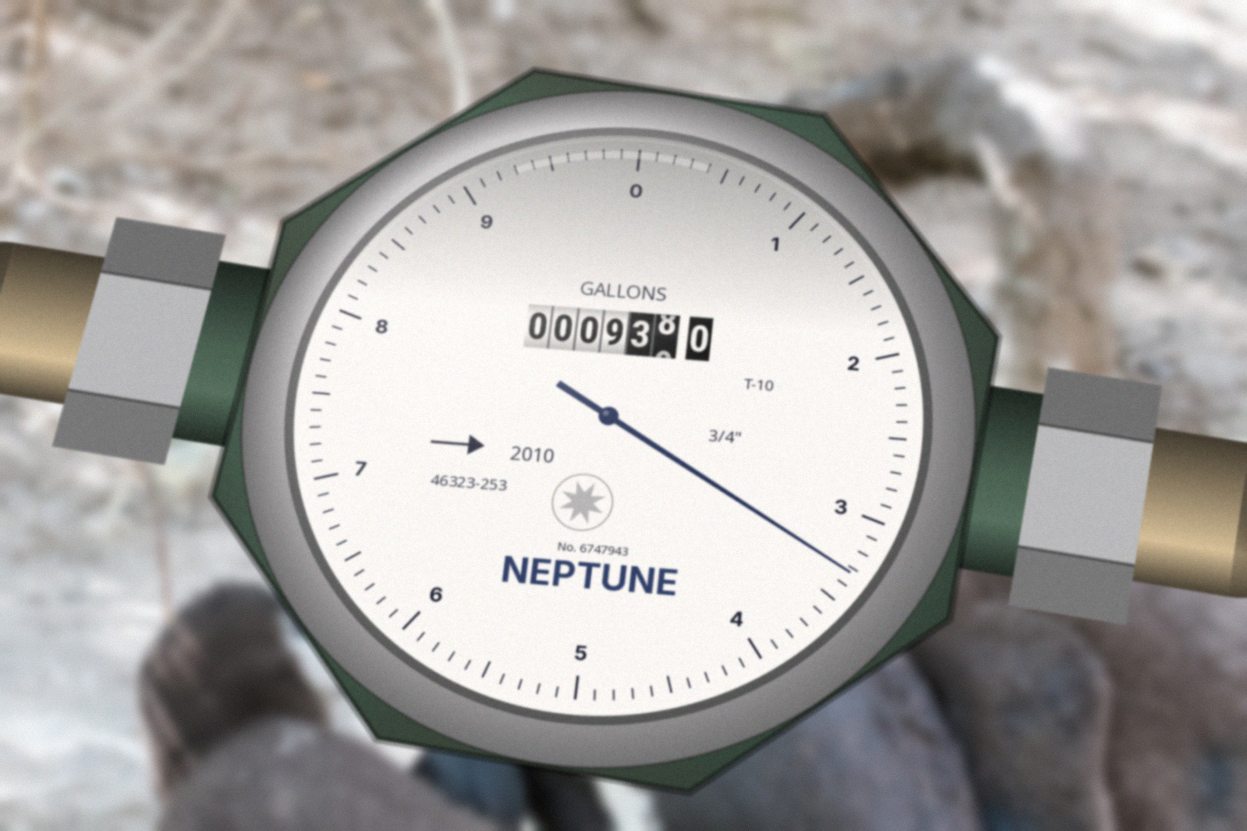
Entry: 9383.3,gal
